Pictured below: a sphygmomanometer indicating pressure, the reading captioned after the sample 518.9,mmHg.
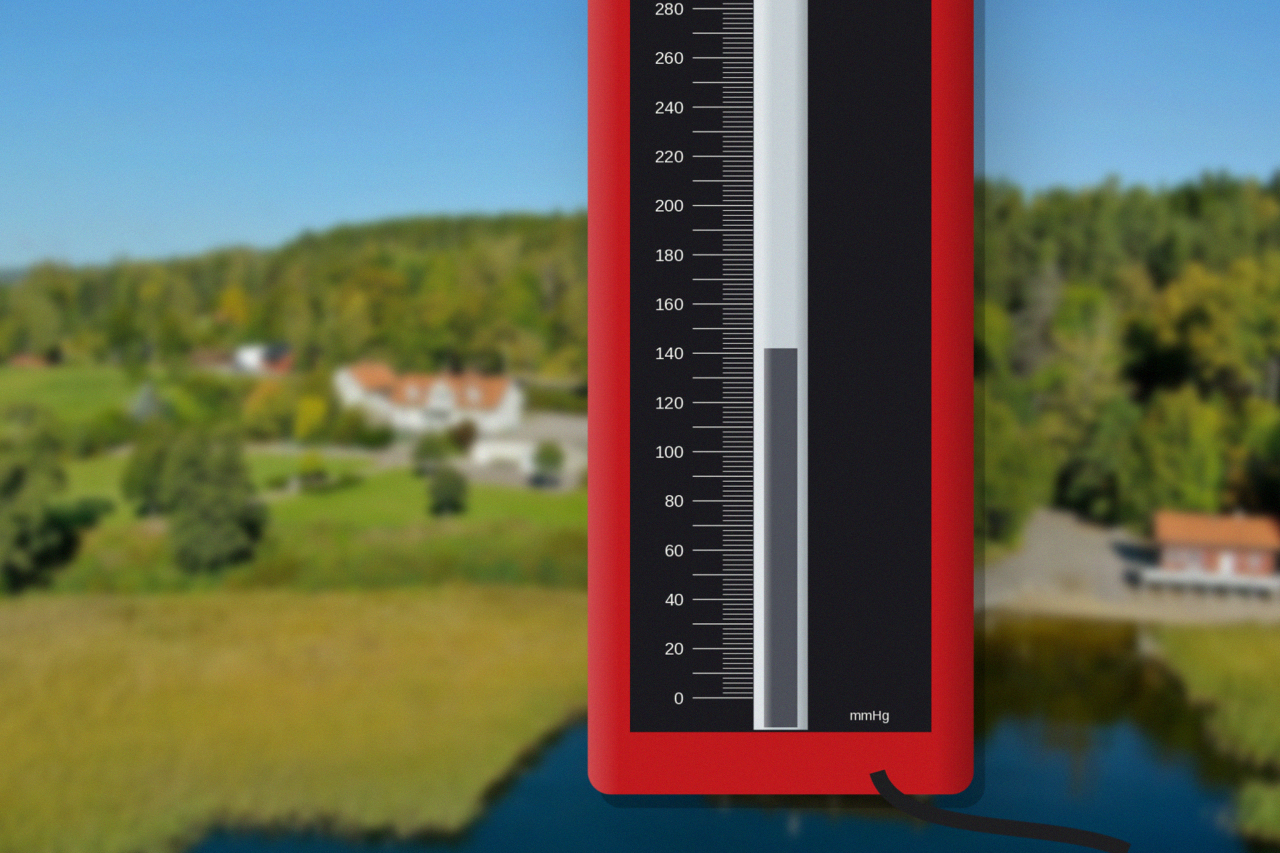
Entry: 142,mmHg
